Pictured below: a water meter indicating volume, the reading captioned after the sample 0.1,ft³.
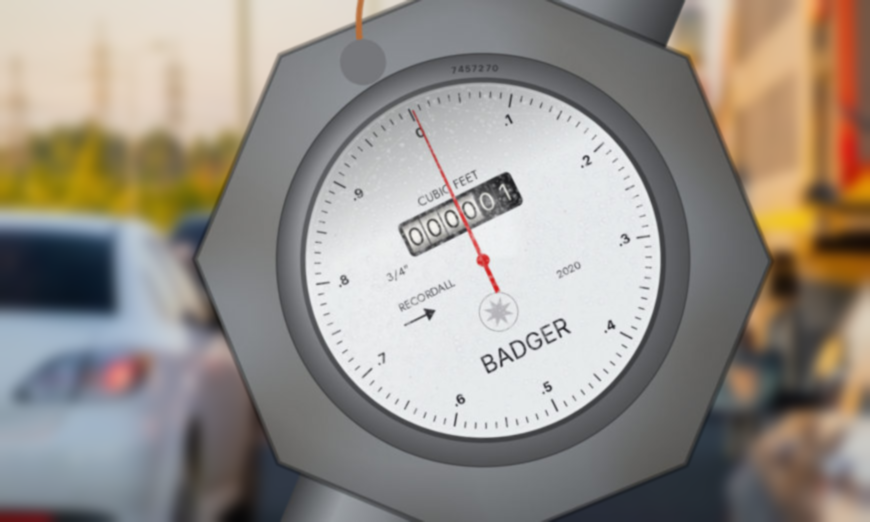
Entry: 1.00,ft³
